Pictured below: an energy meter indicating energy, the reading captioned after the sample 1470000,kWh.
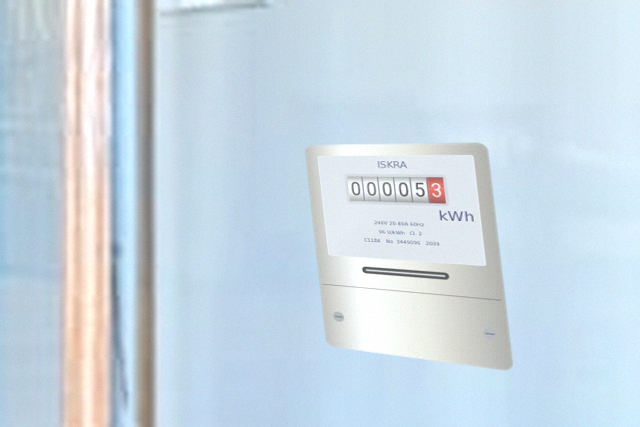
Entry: 5.3,kWh
